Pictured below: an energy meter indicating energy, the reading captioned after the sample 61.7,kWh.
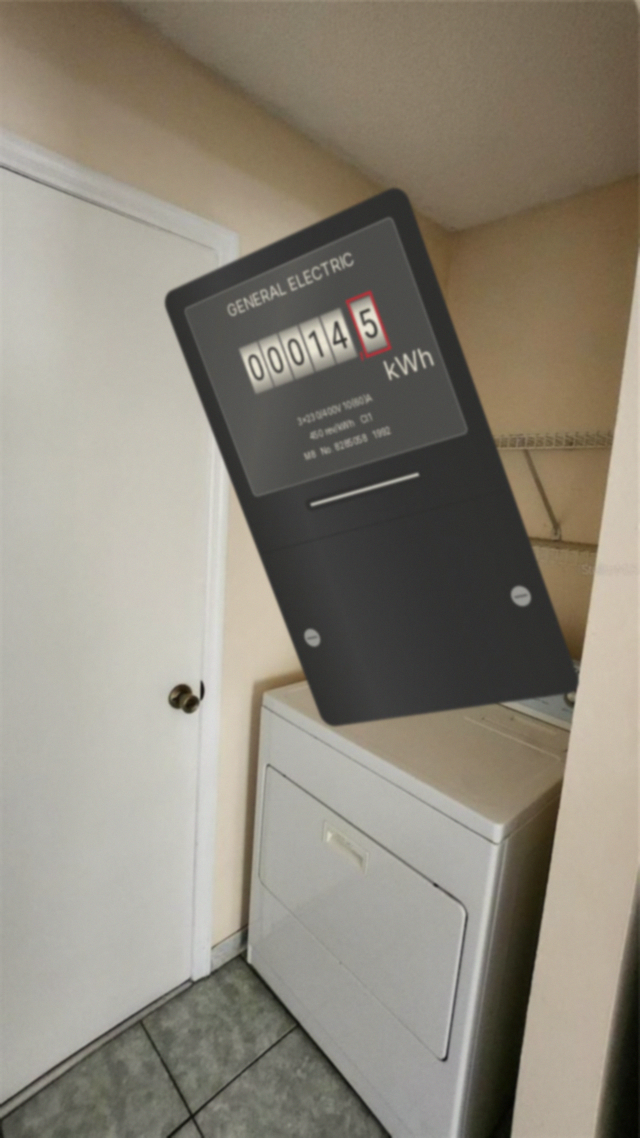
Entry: 14.5,kWh
